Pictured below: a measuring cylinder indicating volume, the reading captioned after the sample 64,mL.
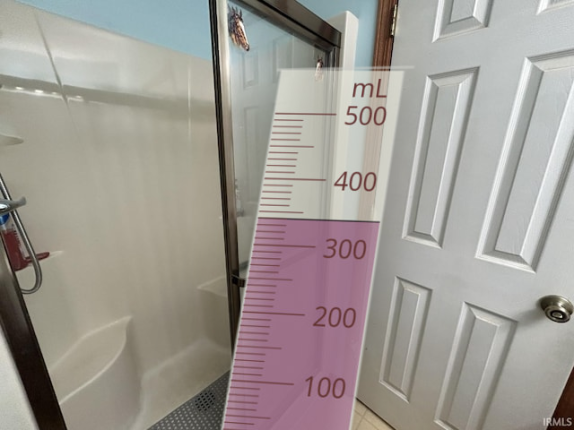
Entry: 340,mL
